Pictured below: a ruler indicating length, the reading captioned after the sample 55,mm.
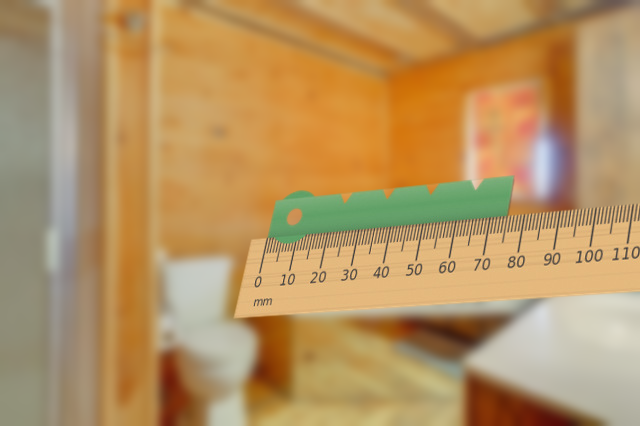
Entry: 75,mm
